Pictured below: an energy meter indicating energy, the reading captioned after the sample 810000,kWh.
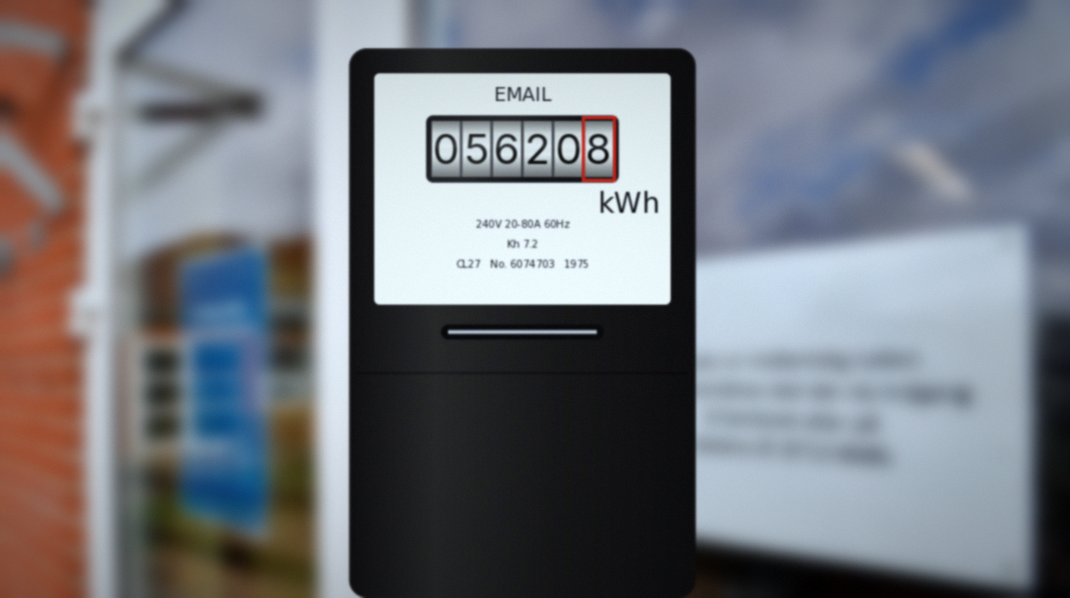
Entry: 5620.8,kWh
